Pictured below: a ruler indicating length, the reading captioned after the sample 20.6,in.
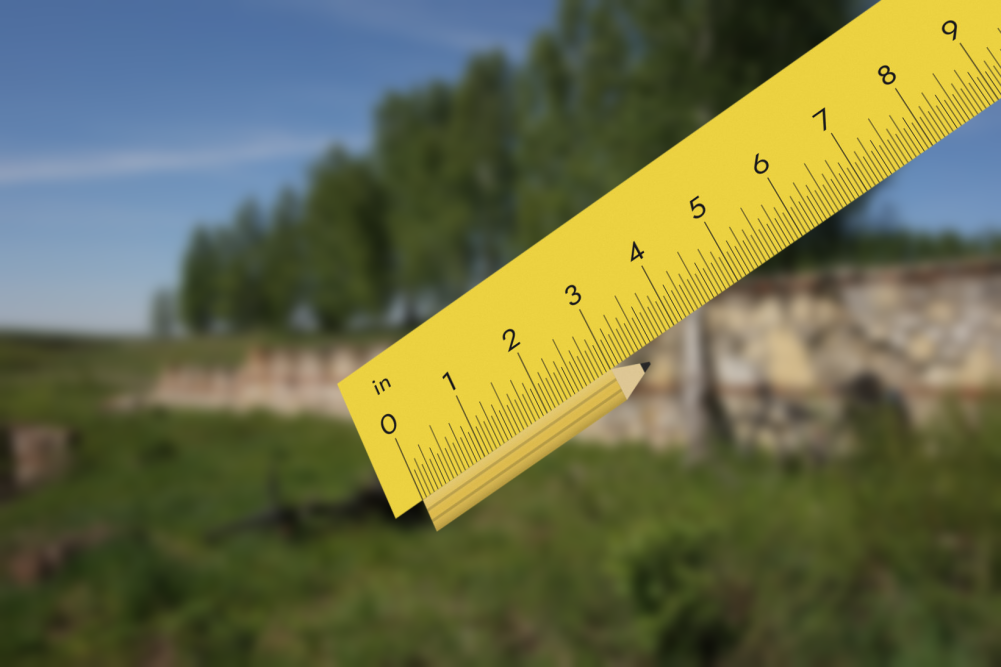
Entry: 3.5,in
